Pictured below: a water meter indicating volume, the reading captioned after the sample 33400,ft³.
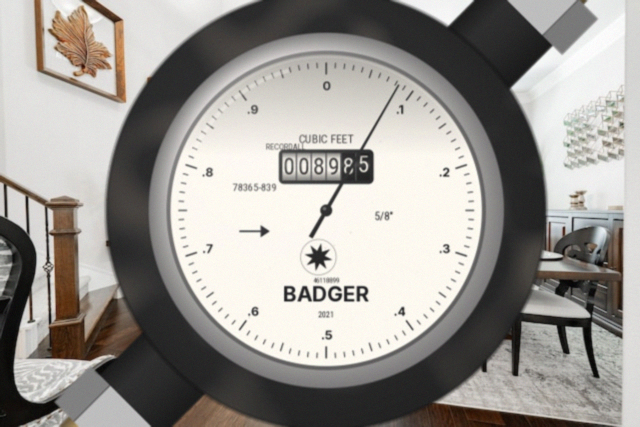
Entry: 8985.08,ft³
